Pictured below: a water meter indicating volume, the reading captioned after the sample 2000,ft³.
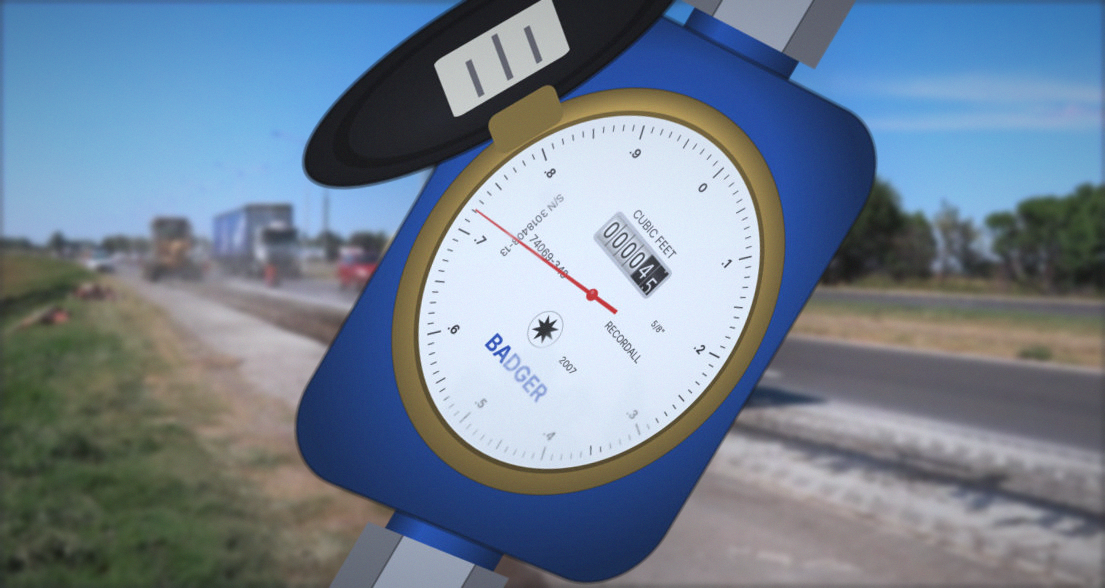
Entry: 44.72,ft³
